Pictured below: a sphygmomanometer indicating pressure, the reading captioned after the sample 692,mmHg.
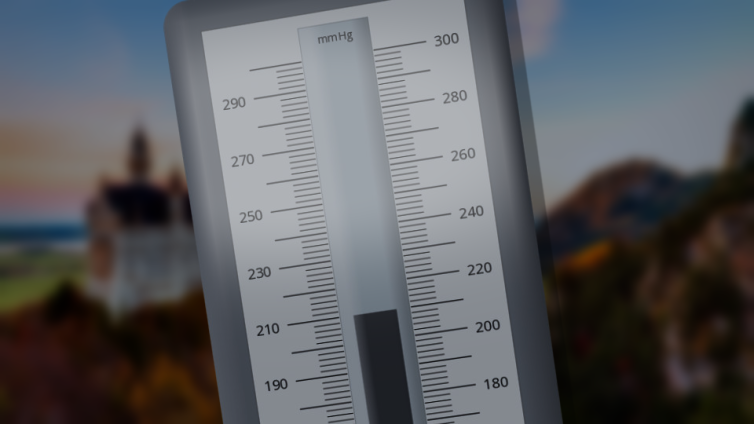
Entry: 210,mmHg
